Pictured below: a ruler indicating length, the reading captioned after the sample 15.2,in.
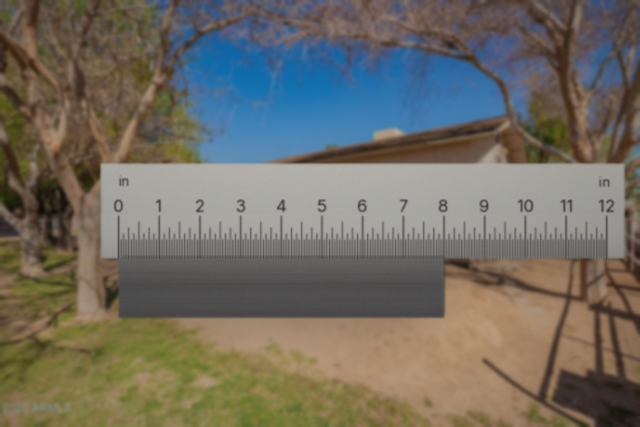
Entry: 8,in
